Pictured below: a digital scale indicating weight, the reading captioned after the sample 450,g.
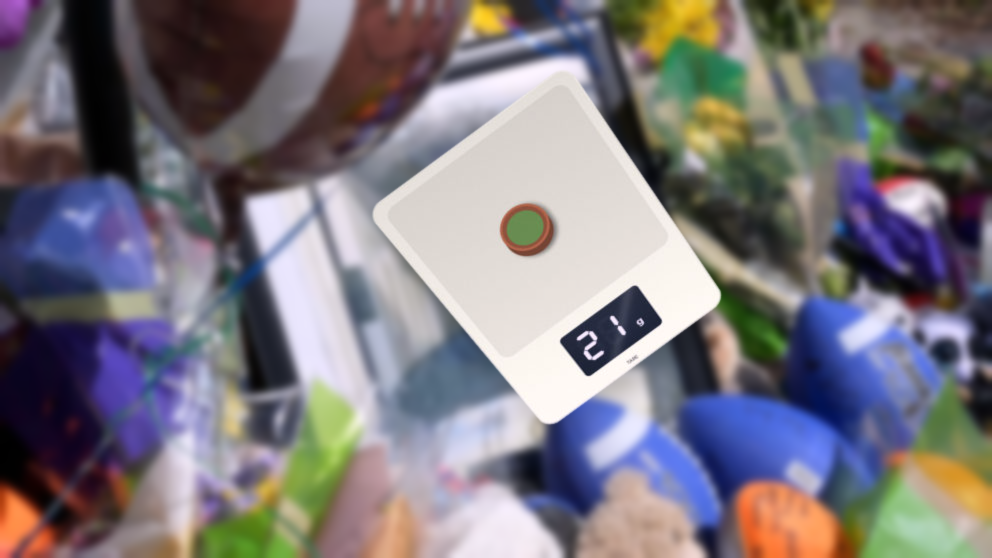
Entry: 21,g
